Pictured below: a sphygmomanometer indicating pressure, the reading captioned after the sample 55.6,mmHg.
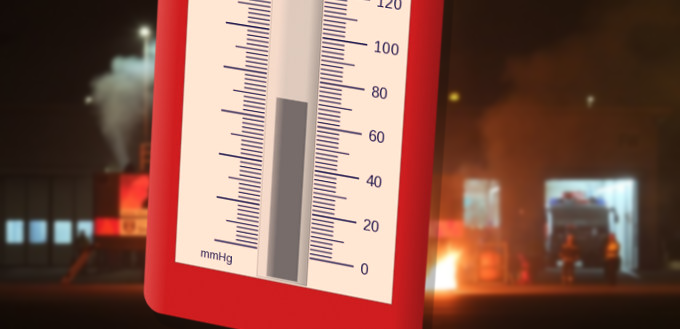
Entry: 70,mmHg
